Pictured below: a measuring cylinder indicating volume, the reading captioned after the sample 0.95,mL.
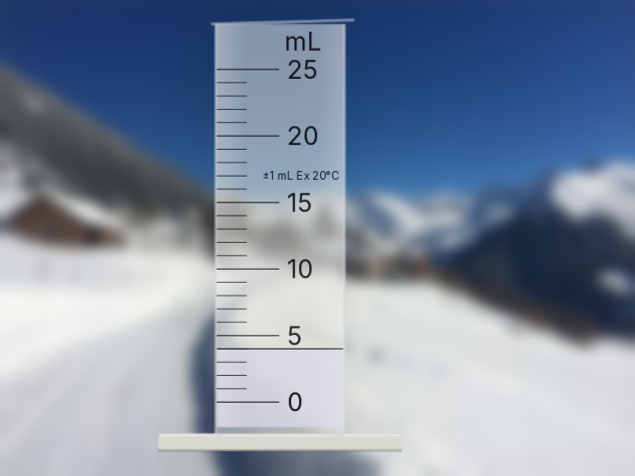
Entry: 4,mL
